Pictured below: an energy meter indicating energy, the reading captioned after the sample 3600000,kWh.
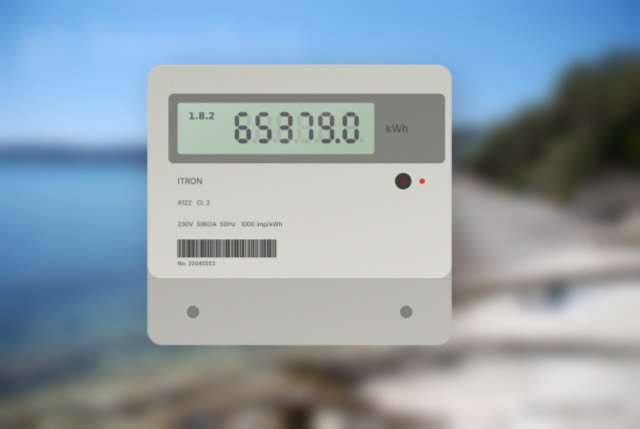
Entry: 65379.0,kWh
